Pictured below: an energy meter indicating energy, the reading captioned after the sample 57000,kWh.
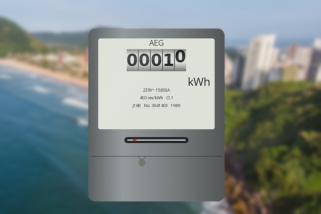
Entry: 10,kWh
